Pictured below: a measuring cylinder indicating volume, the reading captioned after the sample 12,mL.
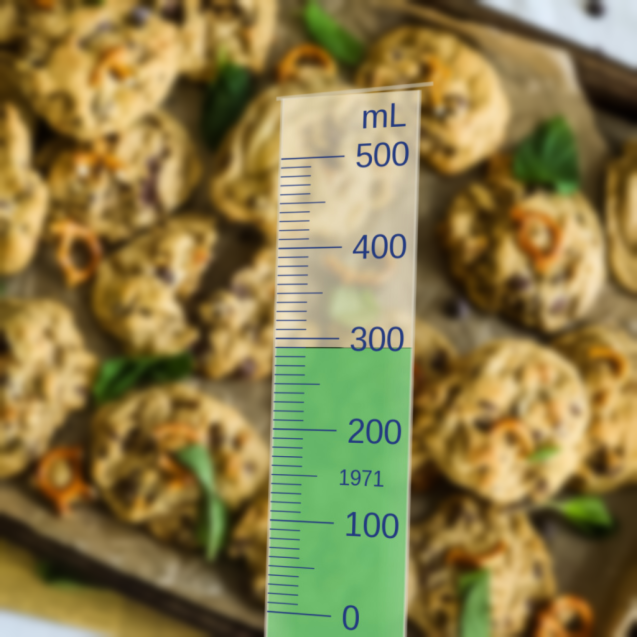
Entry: 290,mL
